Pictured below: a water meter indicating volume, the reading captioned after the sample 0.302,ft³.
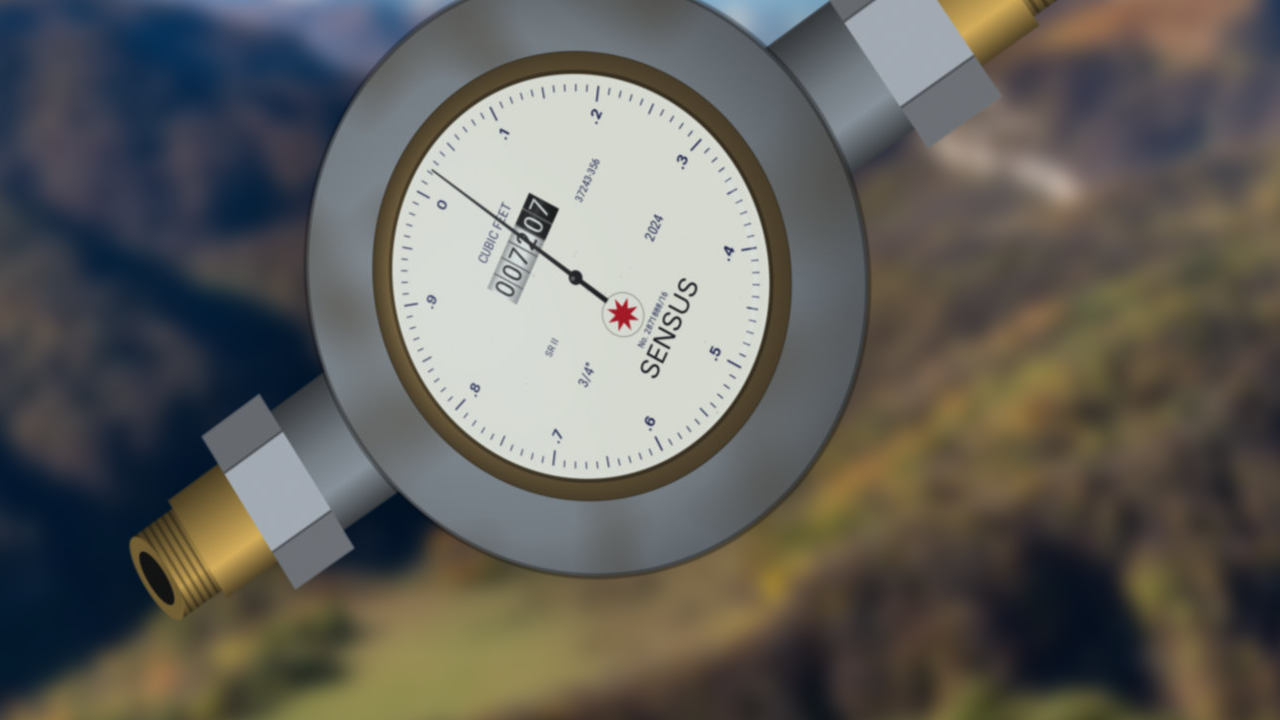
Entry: 7207.02,ft³
